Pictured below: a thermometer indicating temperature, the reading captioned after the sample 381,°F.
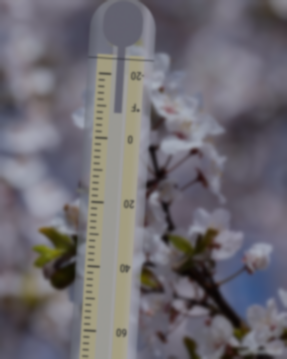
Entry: -8,°F
